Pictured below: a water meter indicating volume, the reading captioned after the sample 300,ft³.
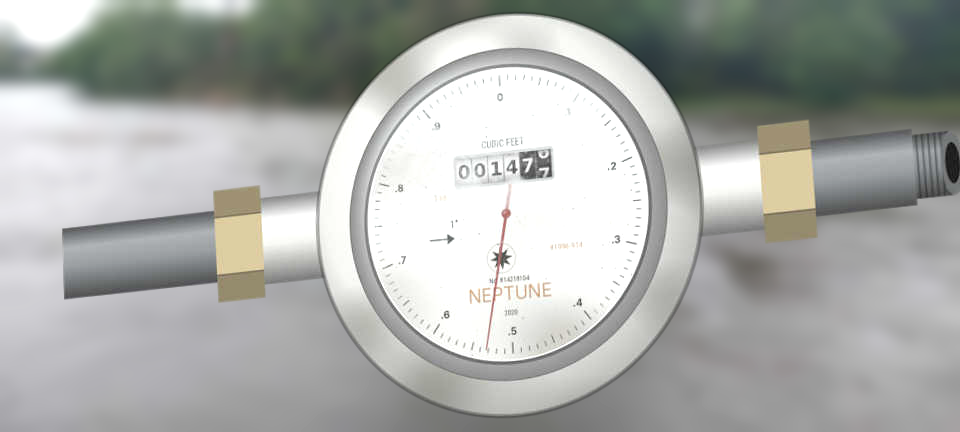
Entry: 1476.53,ft³
